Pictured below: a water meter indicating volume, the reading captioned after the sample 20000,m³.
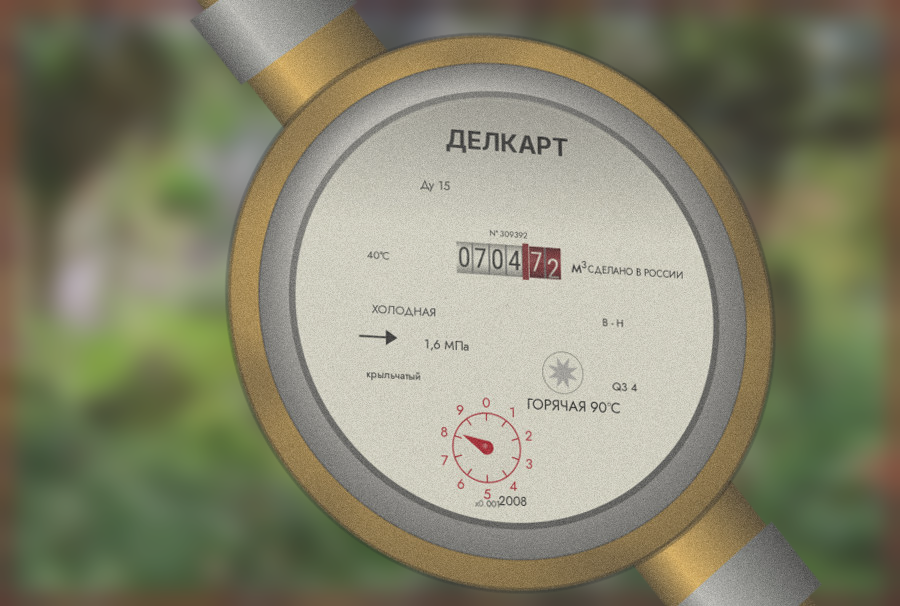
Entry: 704.718,m³
